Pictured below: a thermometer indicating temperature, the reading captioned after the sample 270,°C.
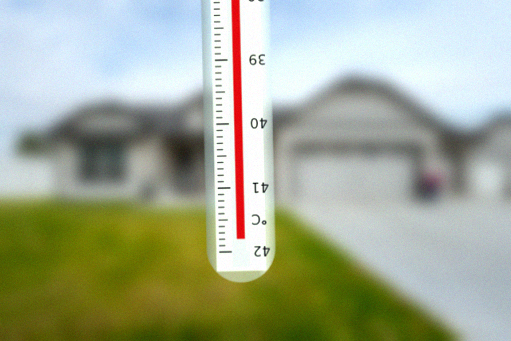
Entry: 41.8,°C
